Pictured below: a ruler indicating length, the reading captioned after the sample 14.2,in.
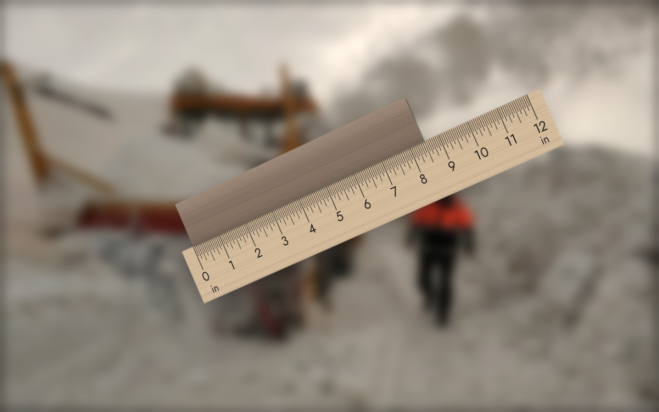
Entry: 8.5,in
